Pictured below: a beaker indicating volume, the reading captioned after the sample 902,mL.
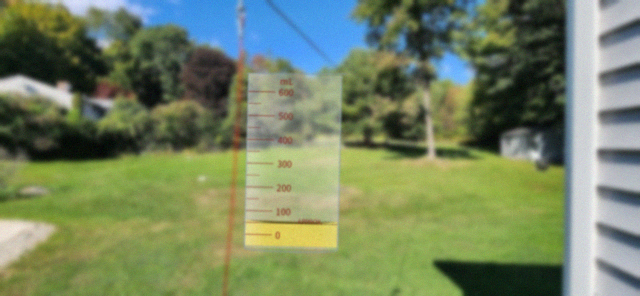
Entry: 50,mL
